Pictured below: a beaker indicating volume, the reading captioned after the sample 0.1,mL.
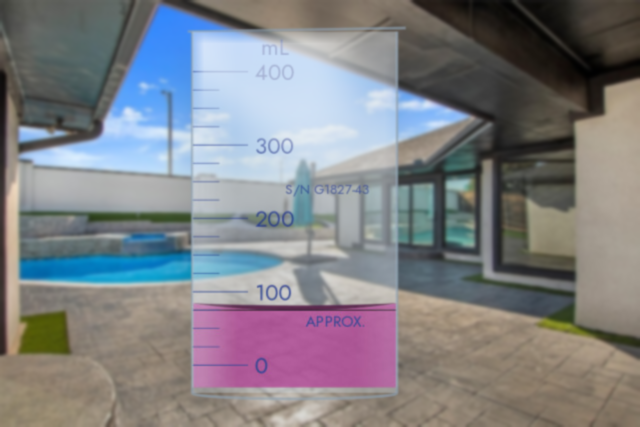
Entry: 75,mL
